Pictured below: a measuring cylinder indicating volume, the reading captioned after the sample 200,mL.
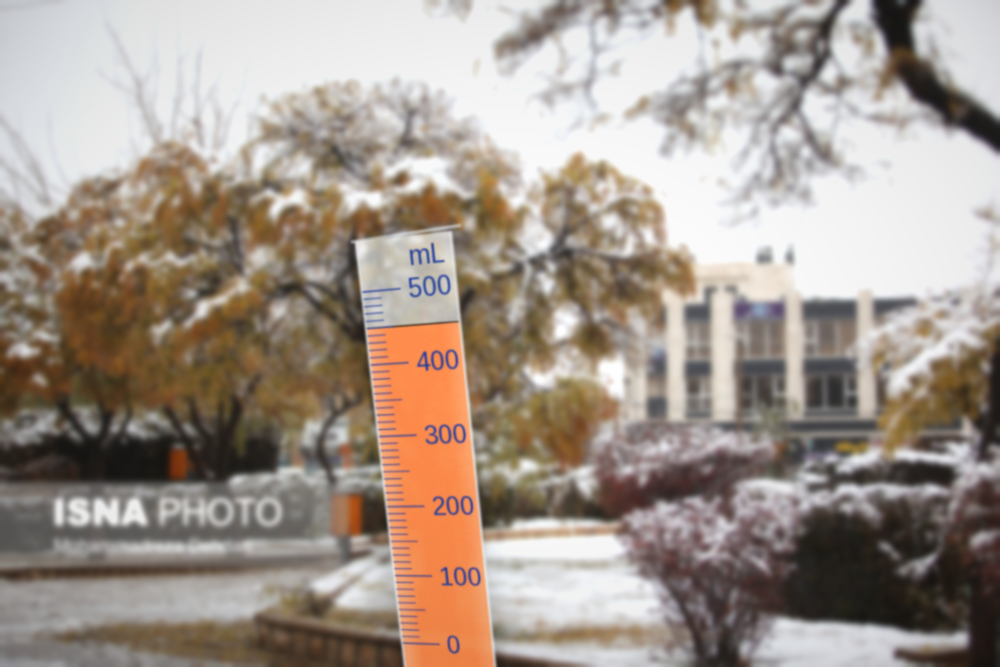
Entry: 450,mL
